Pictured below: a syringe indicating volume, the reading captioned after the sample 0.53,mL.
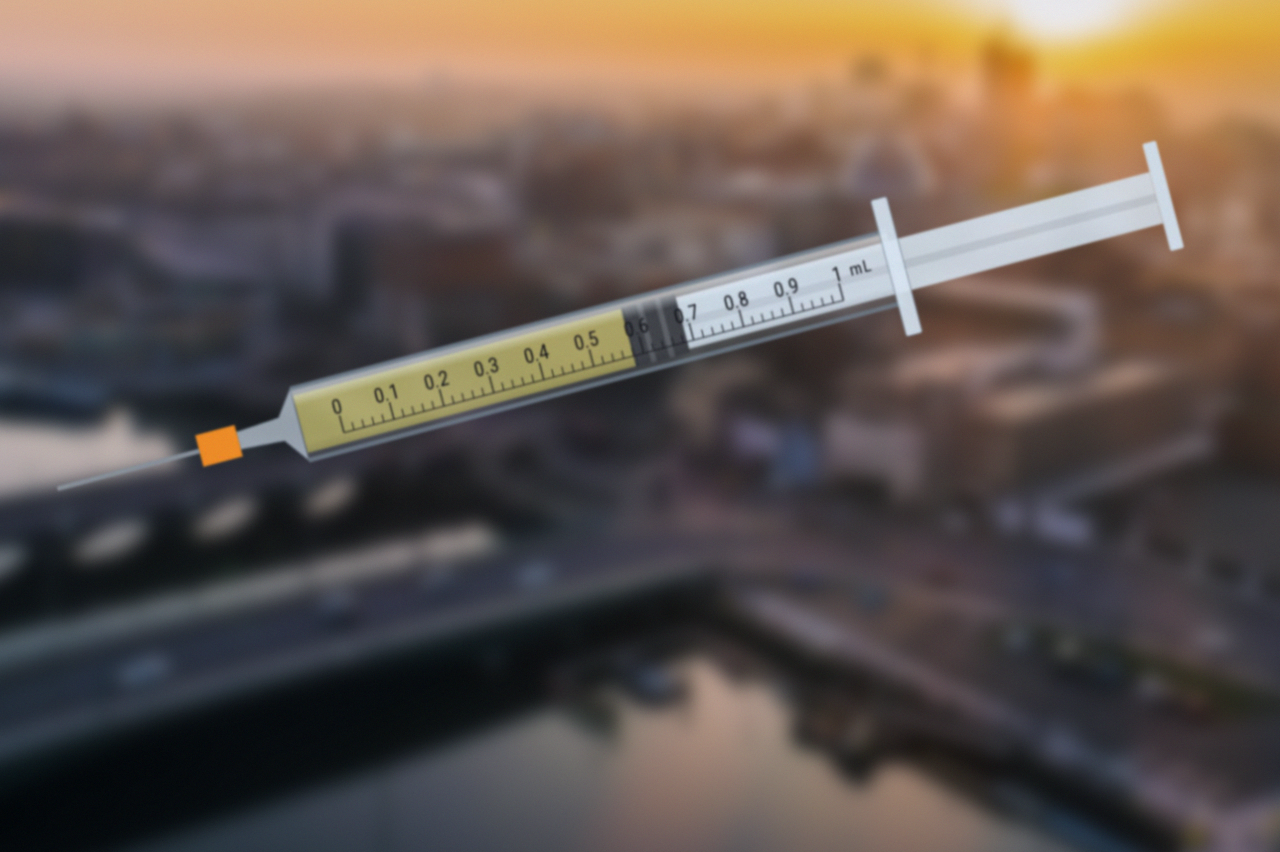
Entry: 0.58,mL
